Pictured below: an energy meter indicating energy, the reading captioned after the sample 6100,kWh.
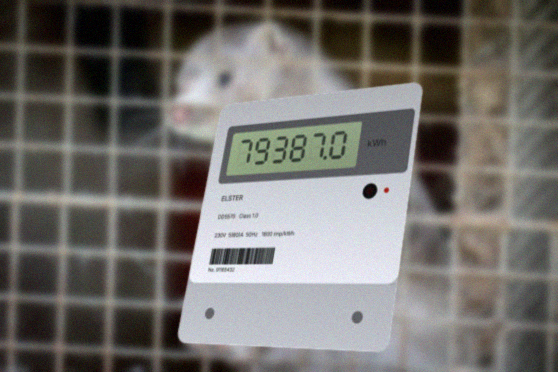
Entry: 79387.0,kWh
